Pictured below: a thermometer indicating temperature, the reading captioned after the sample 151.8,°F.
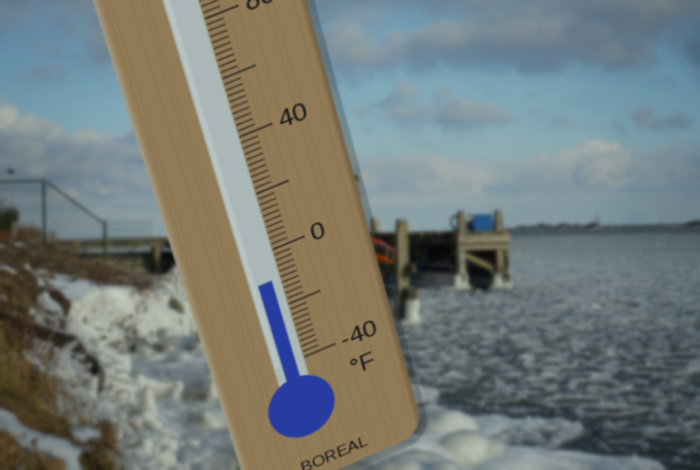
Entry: -10,°F
